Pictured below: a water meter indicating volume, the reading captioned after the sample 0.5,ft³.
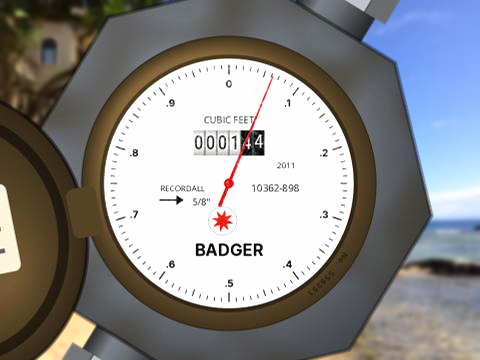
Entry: 144.06,ft³
